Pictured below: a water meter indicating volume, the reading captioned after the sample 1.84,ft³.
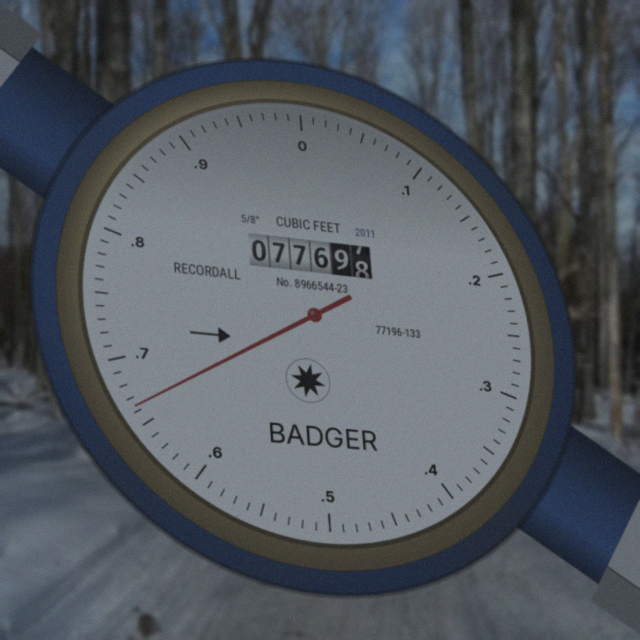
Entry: 77697.66,ft³
